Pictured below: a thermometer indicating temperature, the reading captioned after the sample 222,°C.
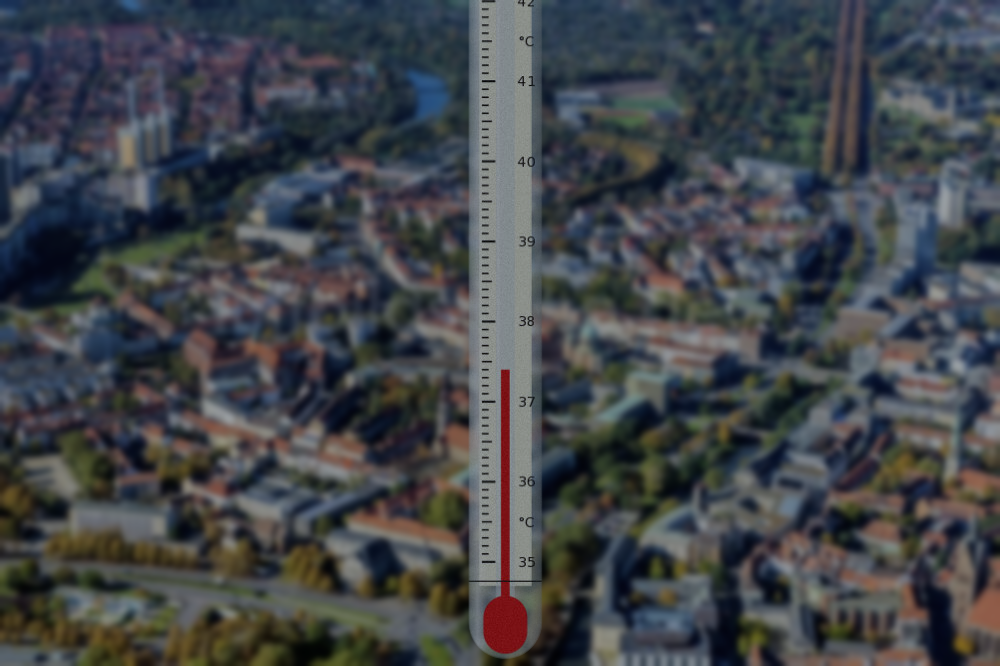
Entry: 37.4,°C
